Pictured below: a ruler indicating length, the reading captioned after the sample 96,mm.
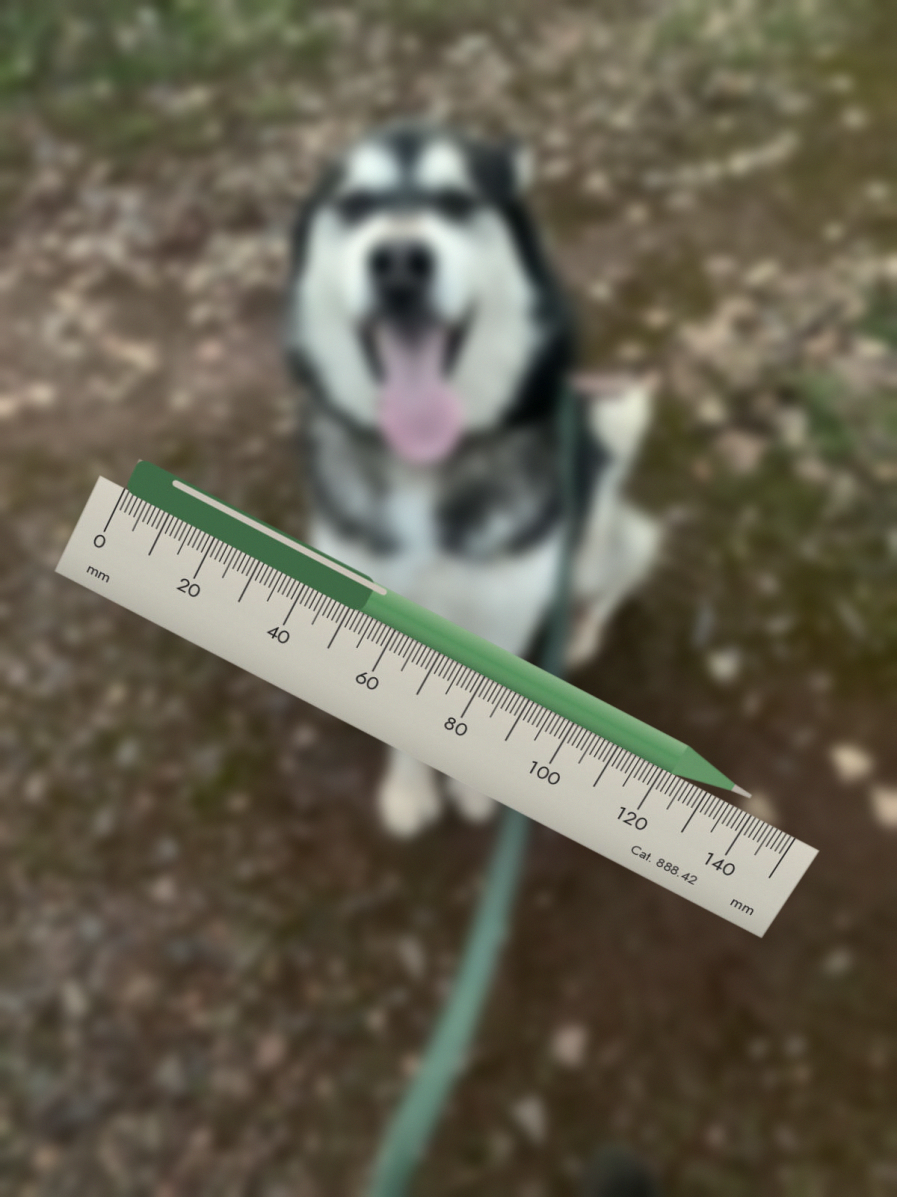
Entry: 138,mm
